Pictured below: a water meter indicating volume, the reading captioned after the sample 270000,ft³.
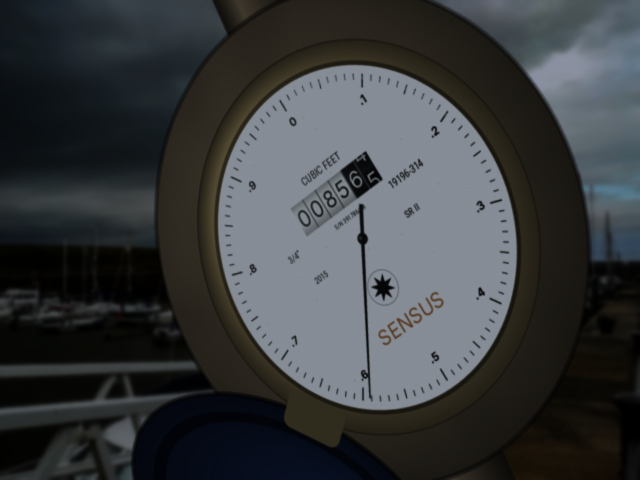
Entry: 8564.59,ft³
